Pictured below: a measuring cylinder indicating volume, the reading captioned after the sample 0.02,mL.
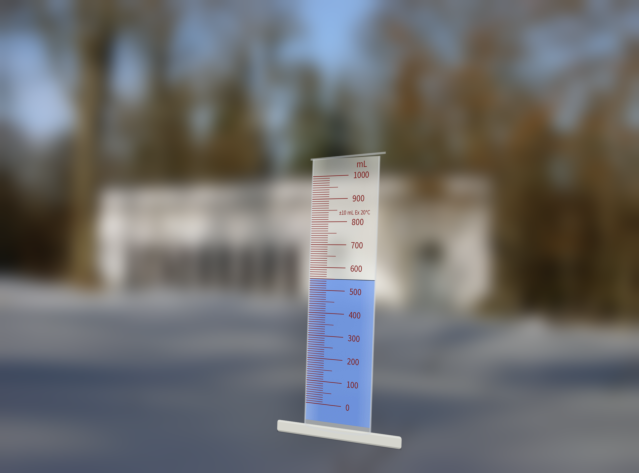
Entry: 550,mL
